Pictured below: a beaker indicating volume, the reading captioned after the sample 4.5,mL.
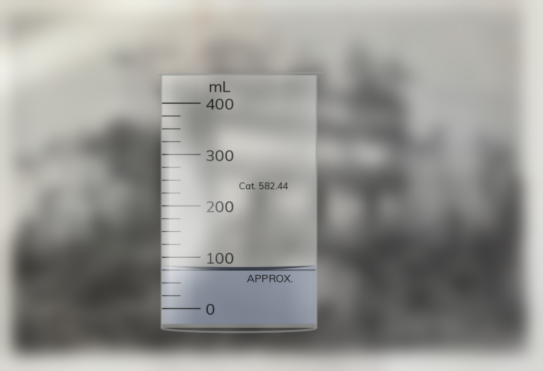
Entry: 75,mL
